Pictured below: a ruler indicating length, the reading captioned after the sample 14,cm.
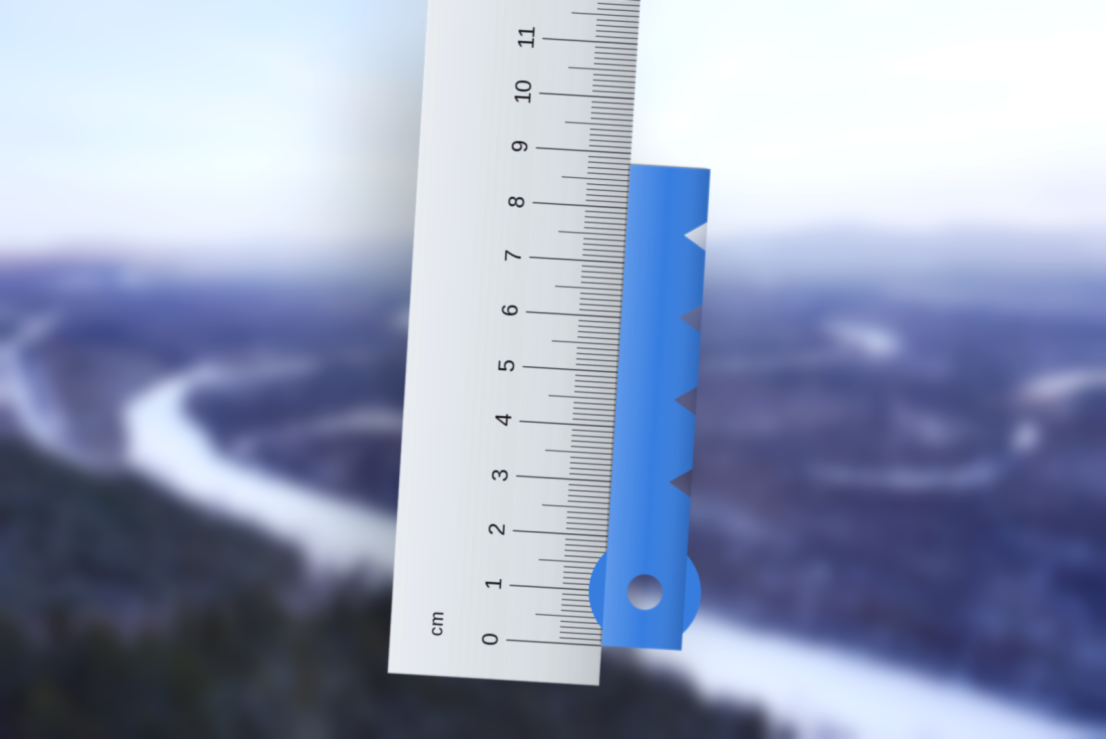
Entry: 8.8,cm
